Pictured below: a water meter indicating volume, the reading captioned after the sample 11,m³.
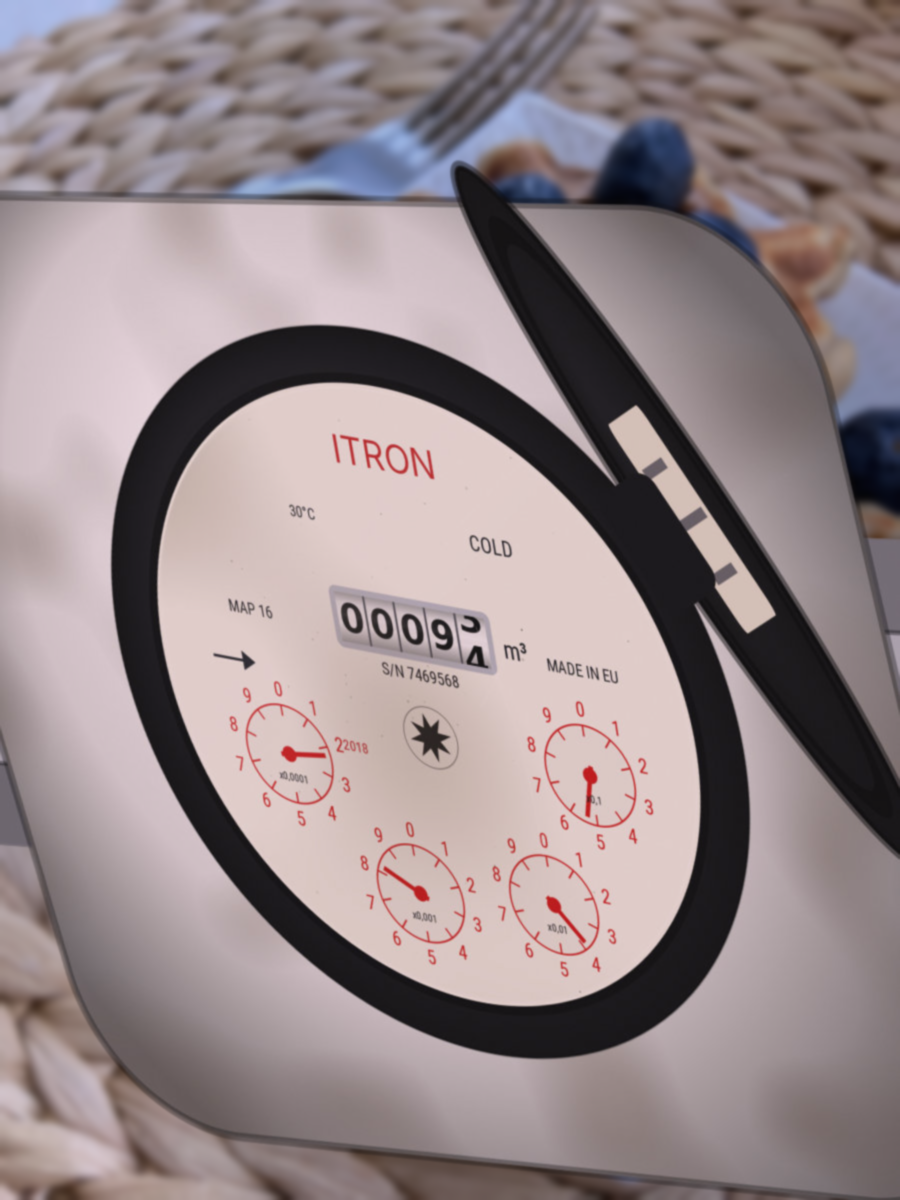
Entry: 93.5382,m³
